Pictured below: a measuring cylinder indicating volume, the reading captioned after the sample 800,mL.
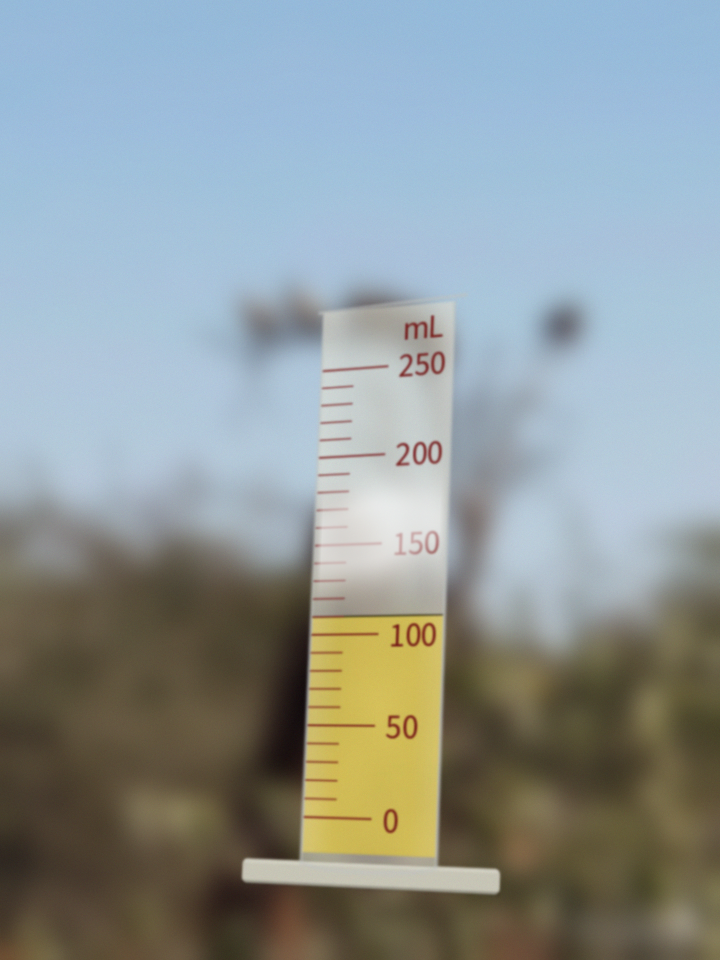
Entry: 110,mL
